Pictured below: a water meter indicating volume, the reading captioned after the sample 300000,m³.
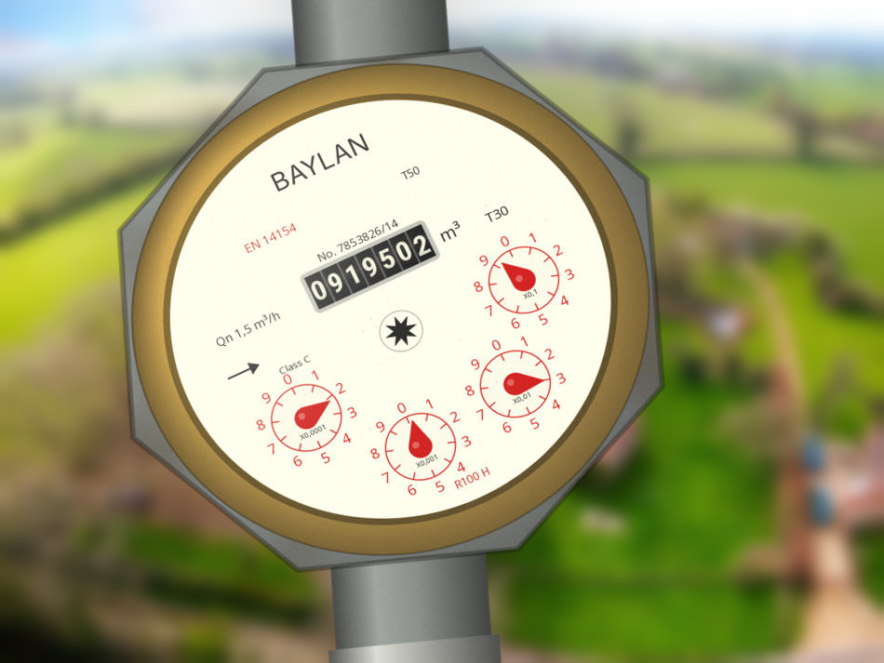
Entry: 919501.9302,m³
